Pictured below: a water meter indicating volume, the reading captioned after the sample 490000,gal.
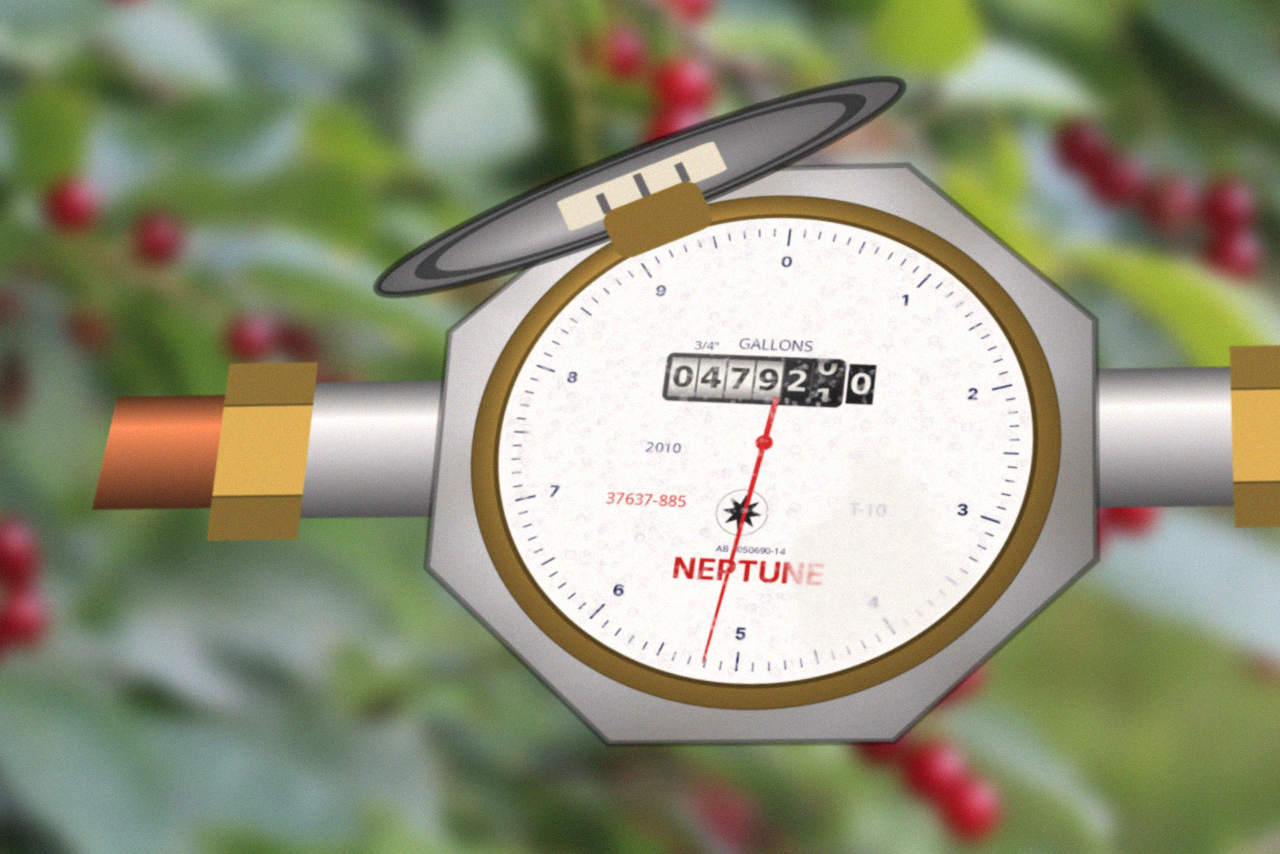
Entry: 479205.2,gal
